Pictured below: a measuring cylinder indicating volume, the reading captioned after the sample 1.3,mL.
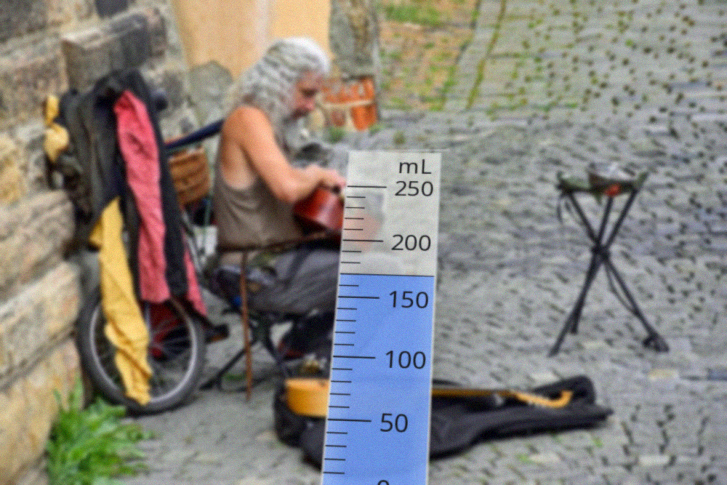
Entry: 170,mL
